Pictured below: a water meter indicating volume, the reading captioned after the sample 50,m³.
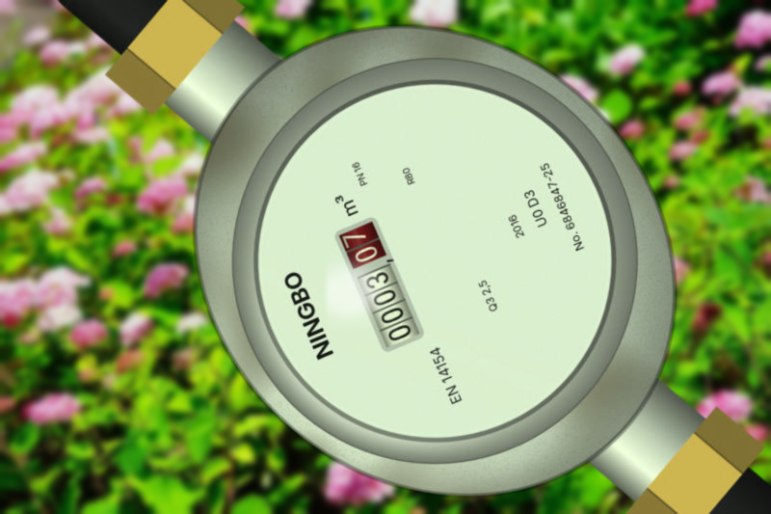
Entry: 3.07,m³
